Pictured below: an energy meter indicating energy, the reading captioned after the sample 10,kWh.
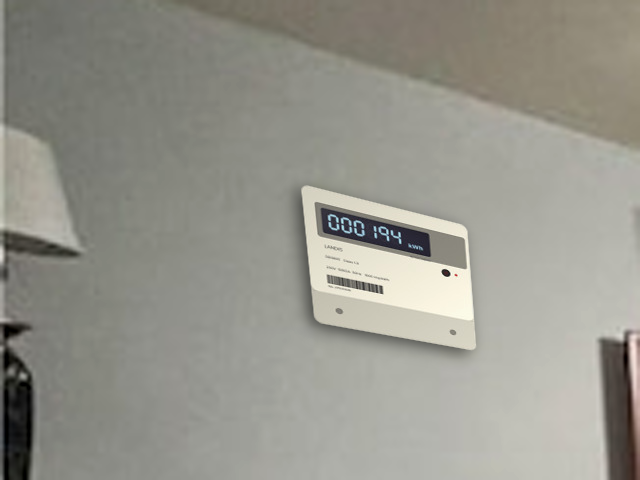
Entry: 194,kWh
